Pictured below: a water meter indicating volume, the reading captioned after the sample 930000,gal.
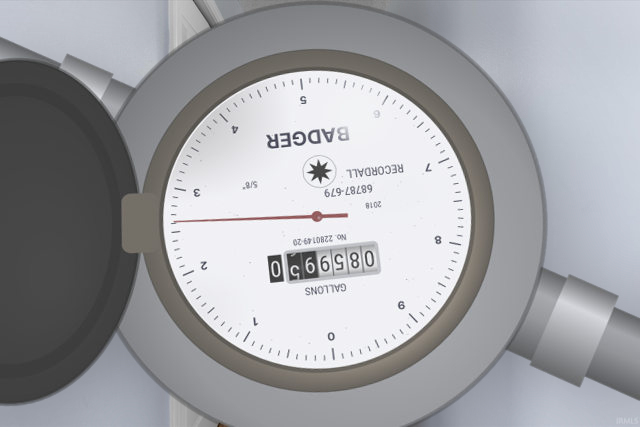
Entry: 859952.6,gal
